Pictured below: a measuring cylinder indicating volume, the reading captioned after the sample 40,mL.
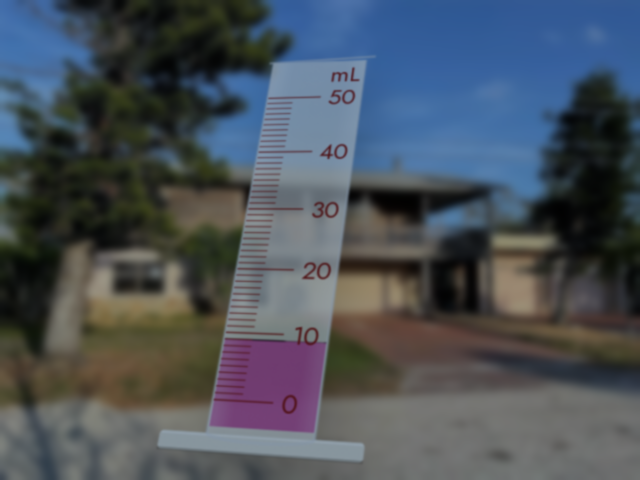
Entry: 9,mL
